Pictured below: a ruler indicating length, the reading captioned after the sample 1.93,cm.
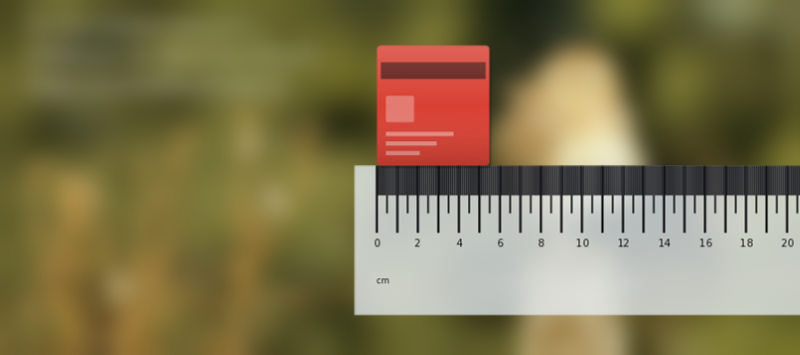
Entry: 5.5,cm
